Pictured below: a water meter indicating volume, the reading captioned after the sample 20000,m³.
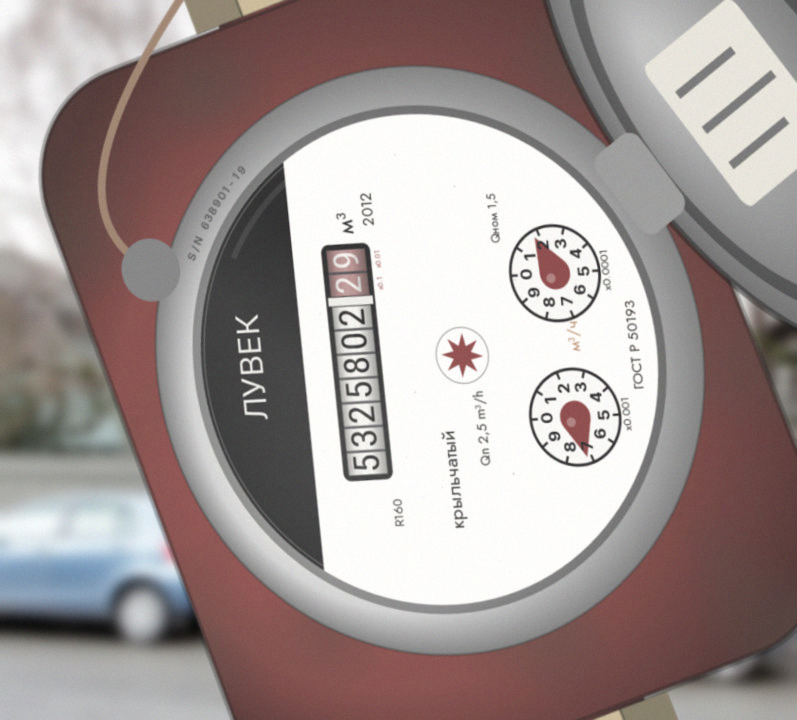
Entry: 5325802.2971,m³
